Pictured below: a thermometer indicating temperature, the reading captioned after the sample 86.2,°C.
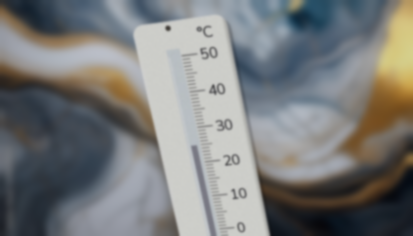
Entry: 25,°C
